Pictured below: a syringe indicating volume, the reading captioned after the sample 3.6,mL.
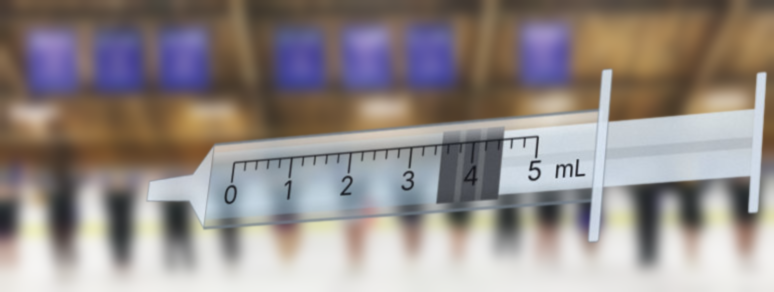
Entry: 3.5,mL
